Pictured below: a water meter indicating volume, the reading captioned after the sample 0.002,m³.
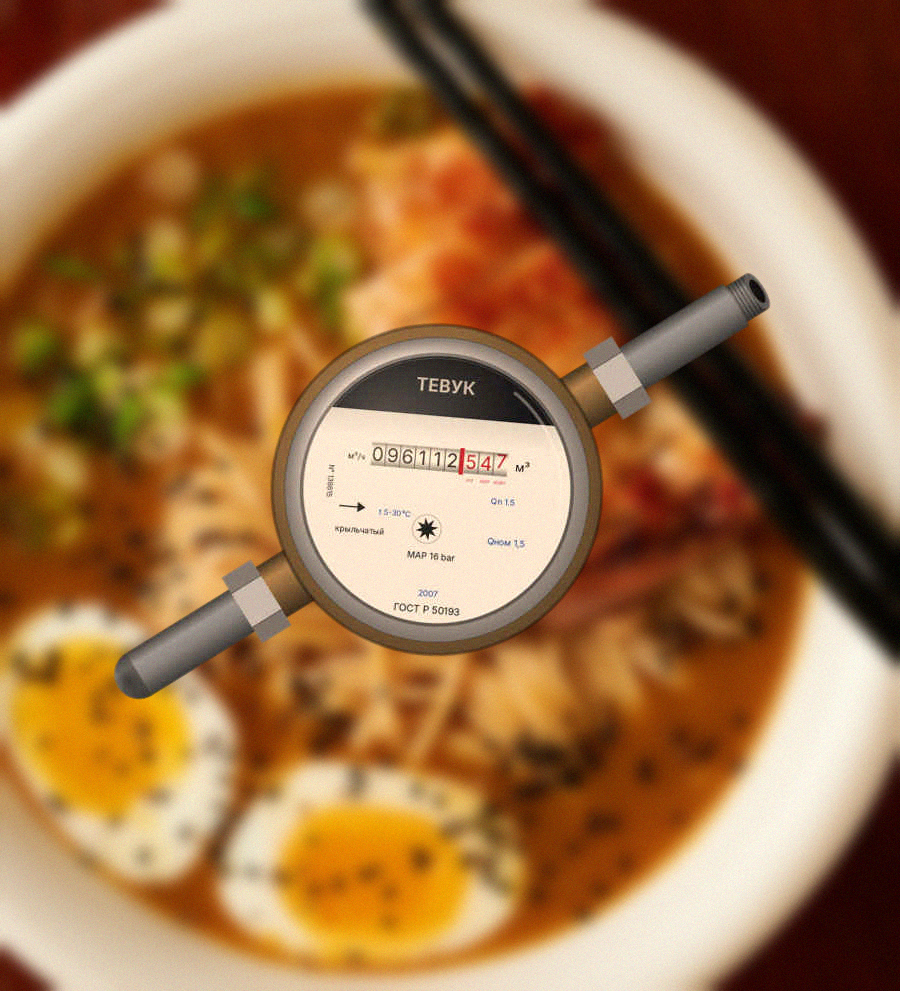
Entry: 96112.547,m³
